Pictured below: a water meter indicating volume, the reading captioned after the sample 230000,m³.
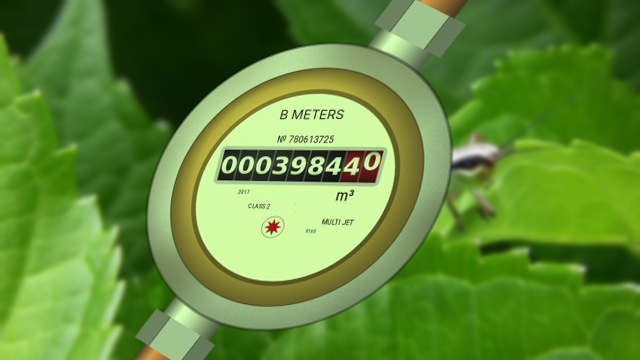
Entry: 3984.40,m³
